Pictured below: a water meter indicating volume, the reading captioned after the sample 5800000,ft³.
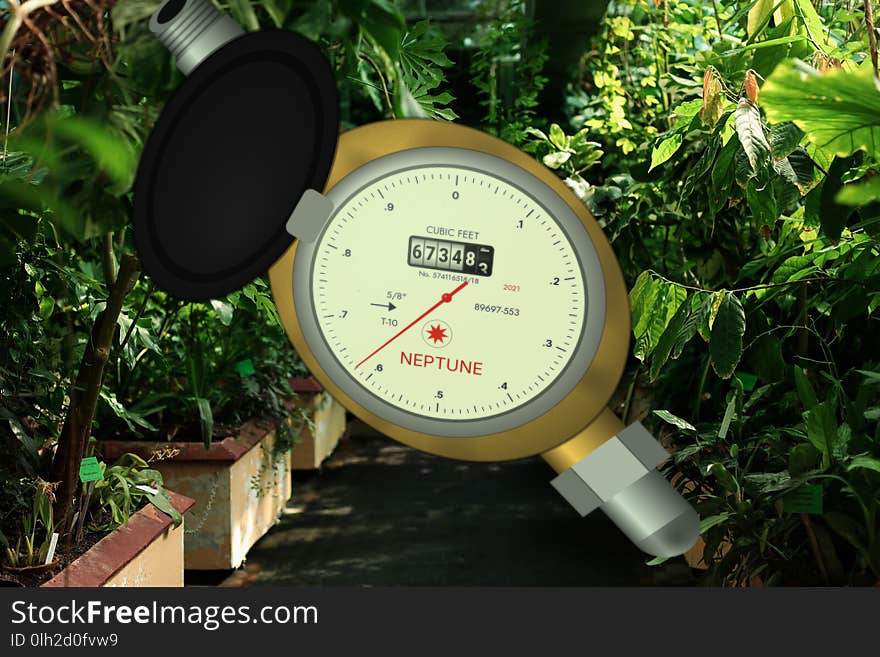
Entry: 673482.62,ft³
